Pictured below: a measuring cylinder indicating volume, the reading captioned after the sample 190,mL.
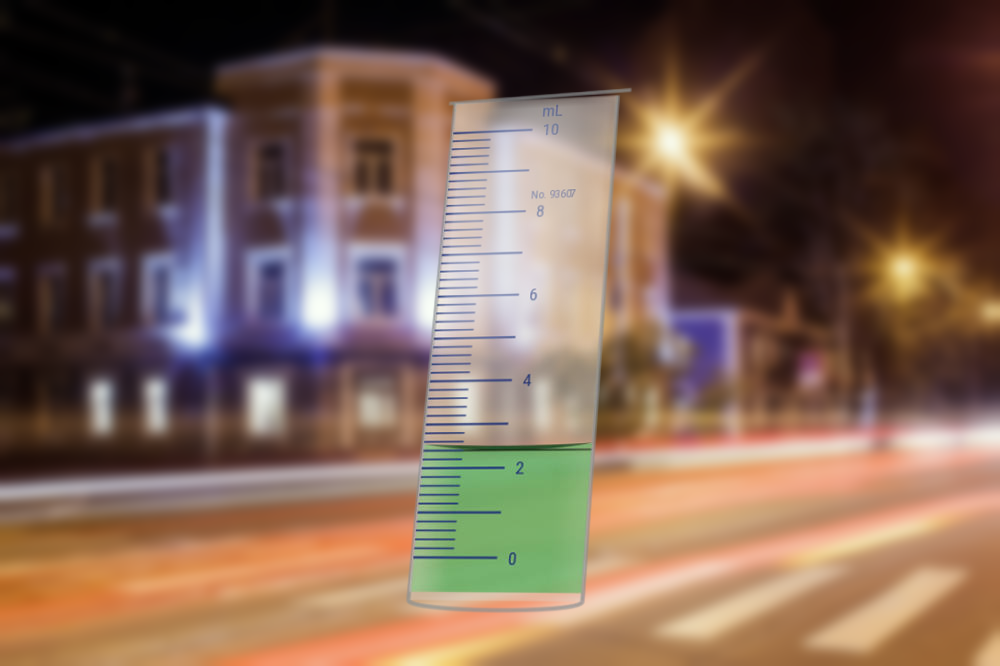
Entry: 2.4,mL
